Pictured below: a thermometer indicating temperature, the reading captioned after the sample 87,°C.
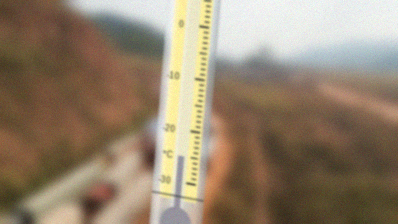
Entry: -25,°C
